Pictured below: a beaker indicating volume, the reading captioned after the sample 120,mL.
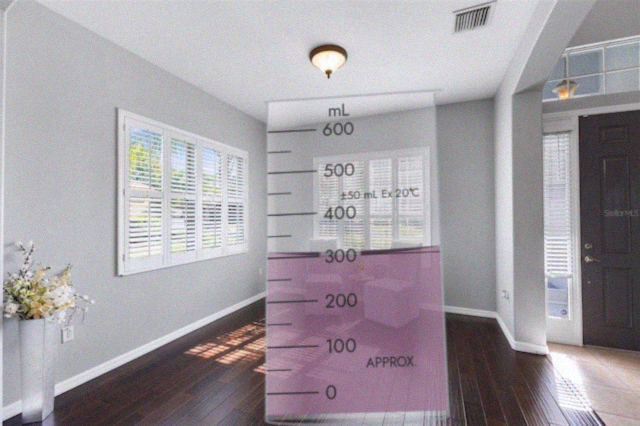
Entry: 300,mL
